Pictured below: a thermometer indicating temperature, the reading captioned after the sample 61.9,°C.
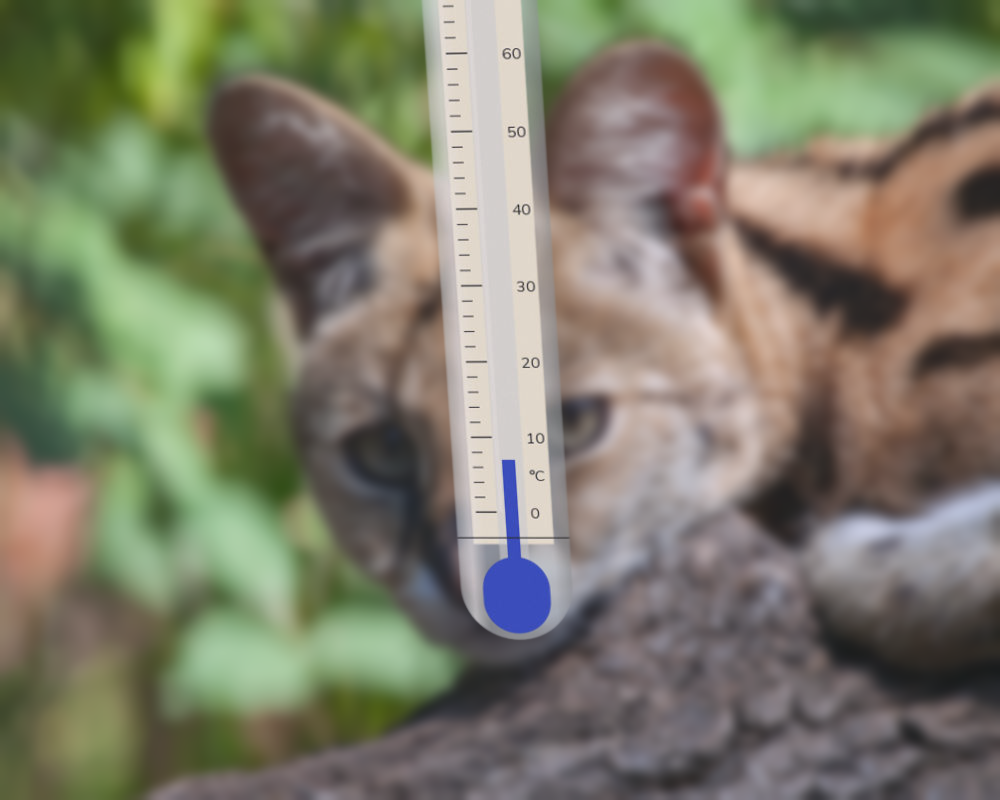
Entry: 7,°C
